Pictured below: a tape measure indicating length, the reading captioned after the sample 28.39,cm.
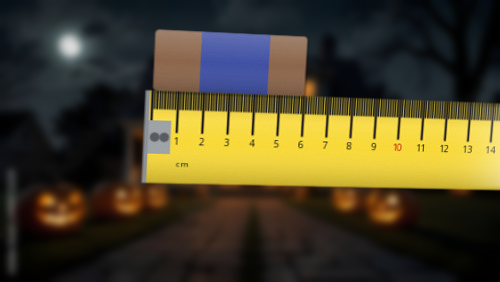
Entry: 6,cm
